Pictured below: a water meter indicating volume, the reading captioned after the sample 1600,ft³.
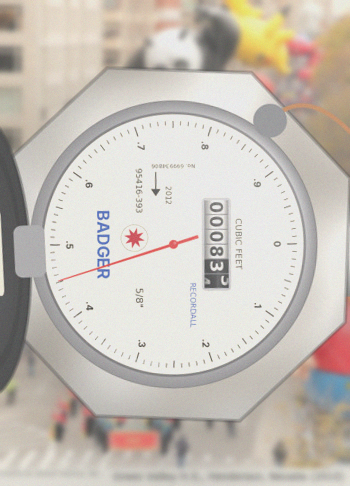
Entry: 833.45,ft³
